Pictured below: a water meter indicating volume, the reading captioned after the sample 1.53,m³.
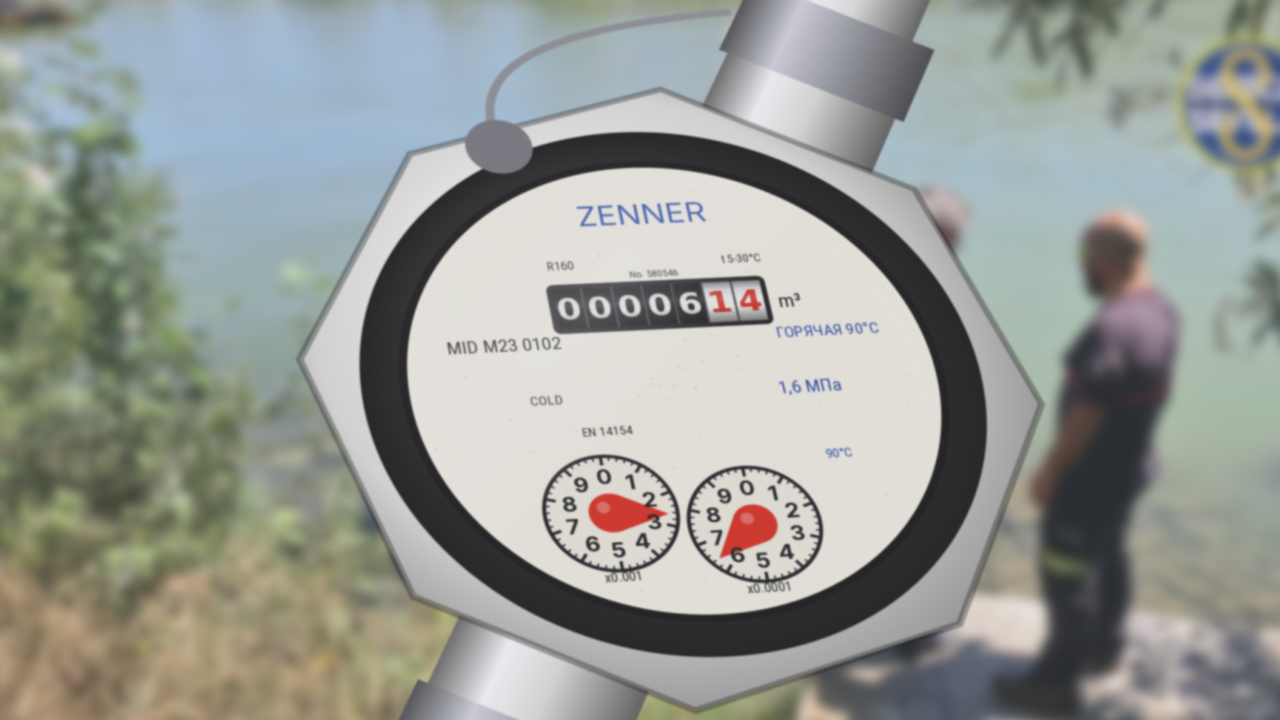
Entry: 6.1426,m³
